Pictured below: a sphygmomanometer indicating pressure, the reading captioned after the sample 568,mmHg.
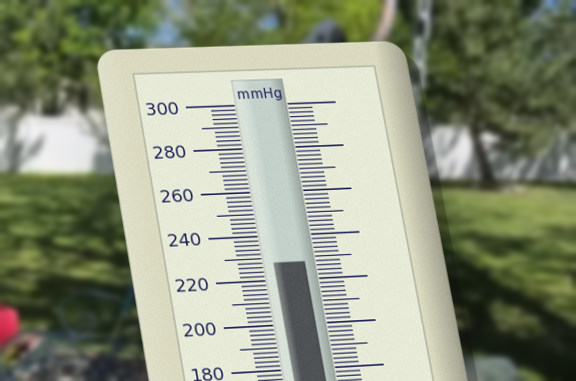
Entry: 228,mmHg
